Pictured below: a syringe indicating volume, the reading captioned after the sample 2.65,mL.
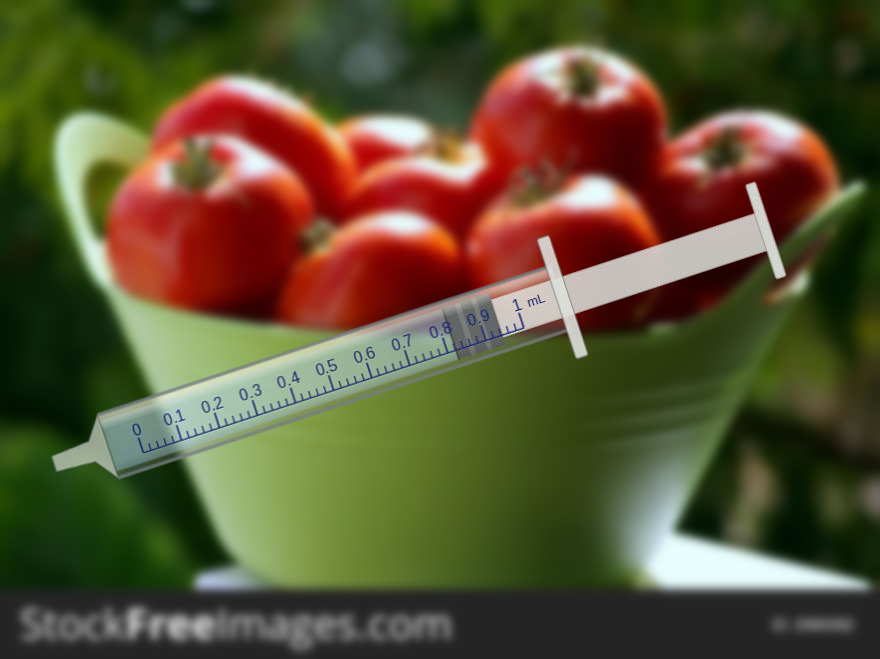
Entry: 0.82,mL
